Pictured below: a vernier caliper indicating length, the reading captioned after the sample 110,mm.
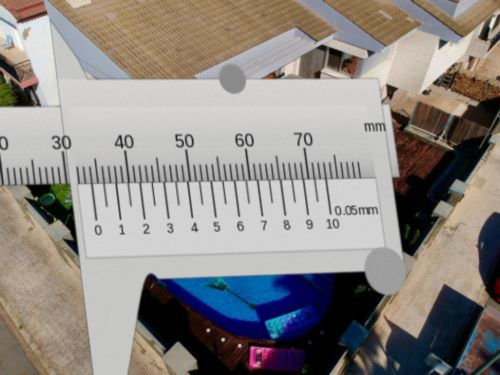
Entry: 34.0,mm
